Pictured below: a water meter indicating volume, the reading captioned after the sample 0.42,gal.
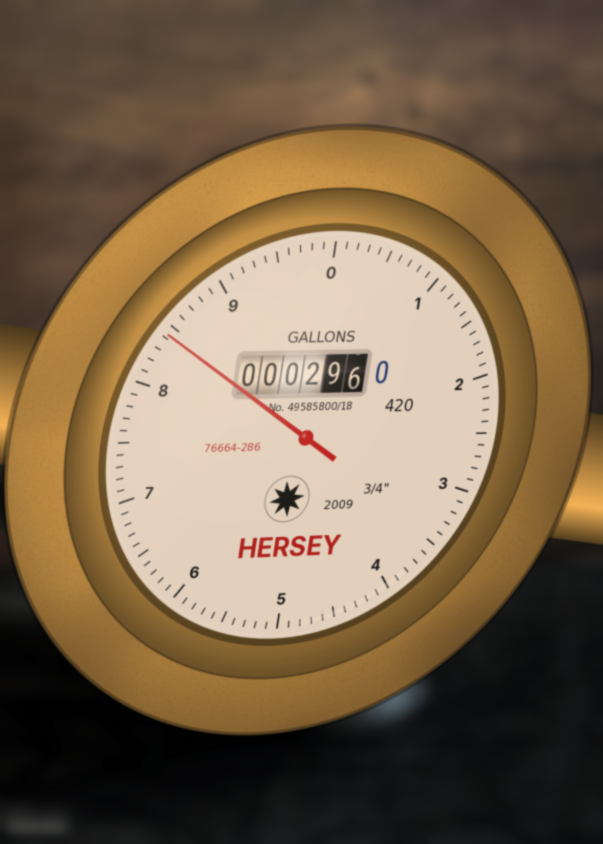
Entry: 2958.4,gal
